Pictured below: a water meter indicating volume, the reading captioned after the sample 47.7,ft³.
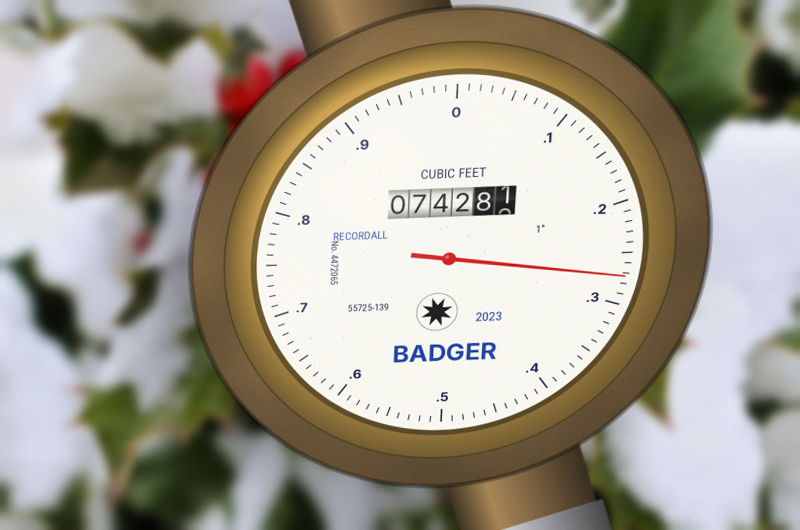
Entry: 74281.27,ft³
